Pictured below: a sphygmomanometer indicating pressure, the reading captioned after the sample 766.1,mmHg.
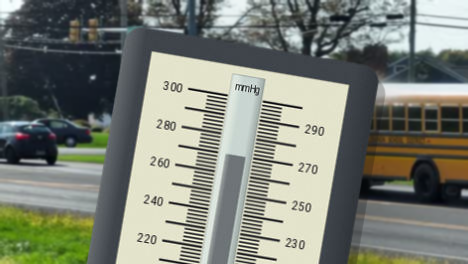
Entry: 270,mmHg
